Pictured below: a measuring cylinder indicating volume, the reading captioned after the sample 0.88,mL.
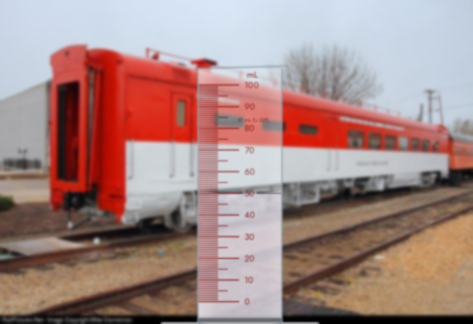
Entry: 50,mL
